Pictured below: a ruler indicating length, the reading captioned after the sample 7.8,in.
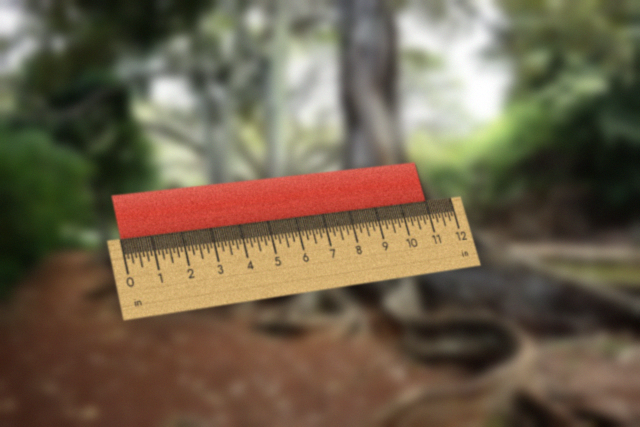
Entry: 11,in
